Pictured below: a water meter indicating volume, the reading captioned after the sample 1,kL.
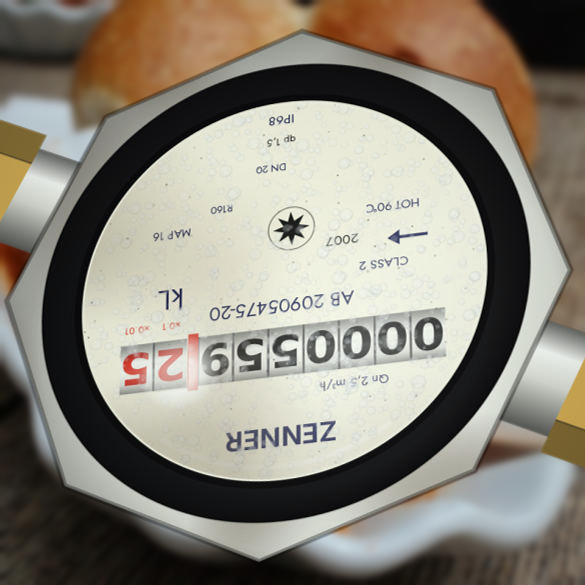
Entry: 559.25,kL
